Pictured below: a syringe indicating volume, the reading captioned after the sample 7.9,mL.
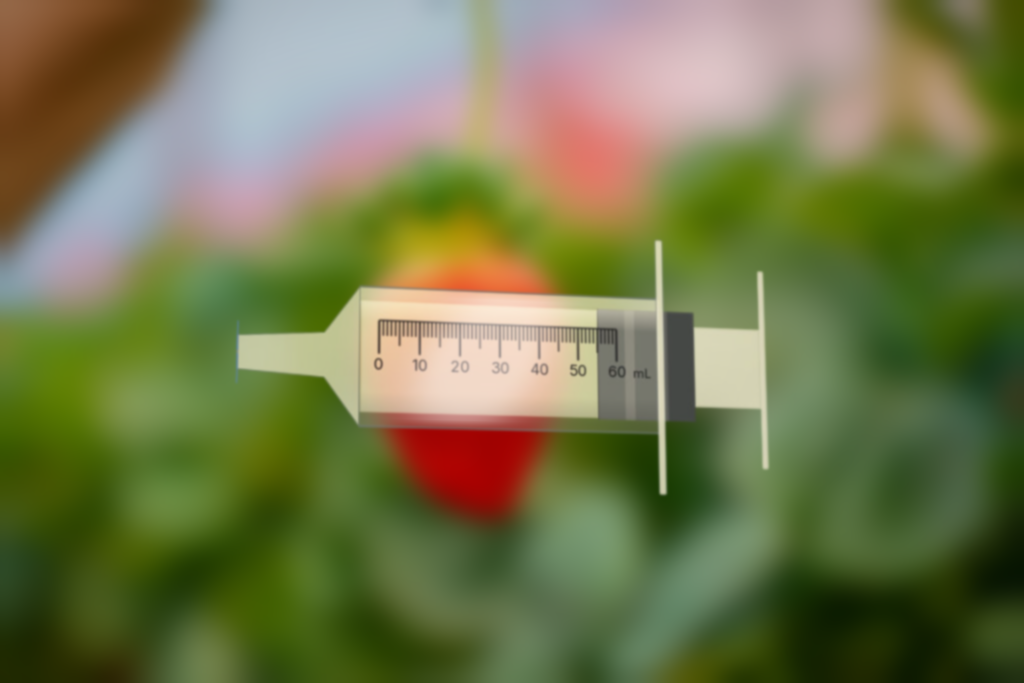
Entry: 55,mL
